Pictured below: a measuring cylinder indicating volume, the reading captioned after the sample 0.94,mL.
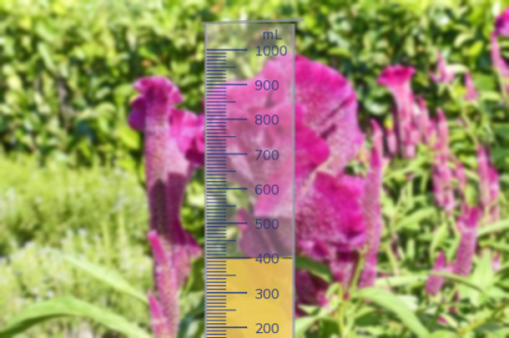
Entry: 400,mL
